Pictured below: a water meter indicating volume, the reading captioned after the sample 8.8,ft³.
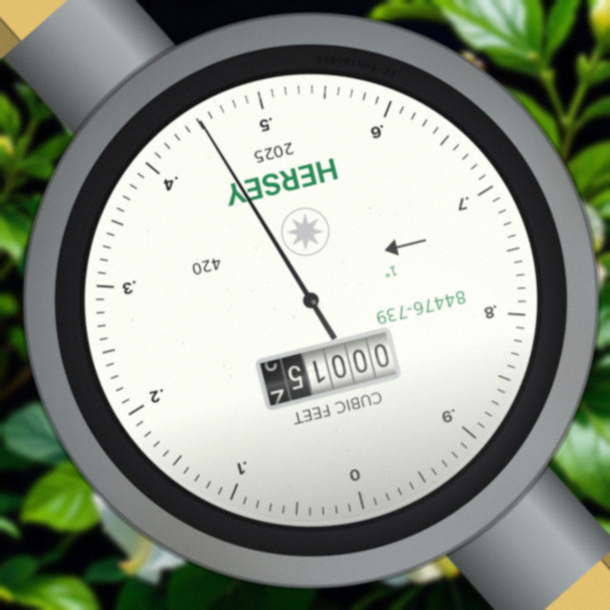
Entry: 152.45,ft³
